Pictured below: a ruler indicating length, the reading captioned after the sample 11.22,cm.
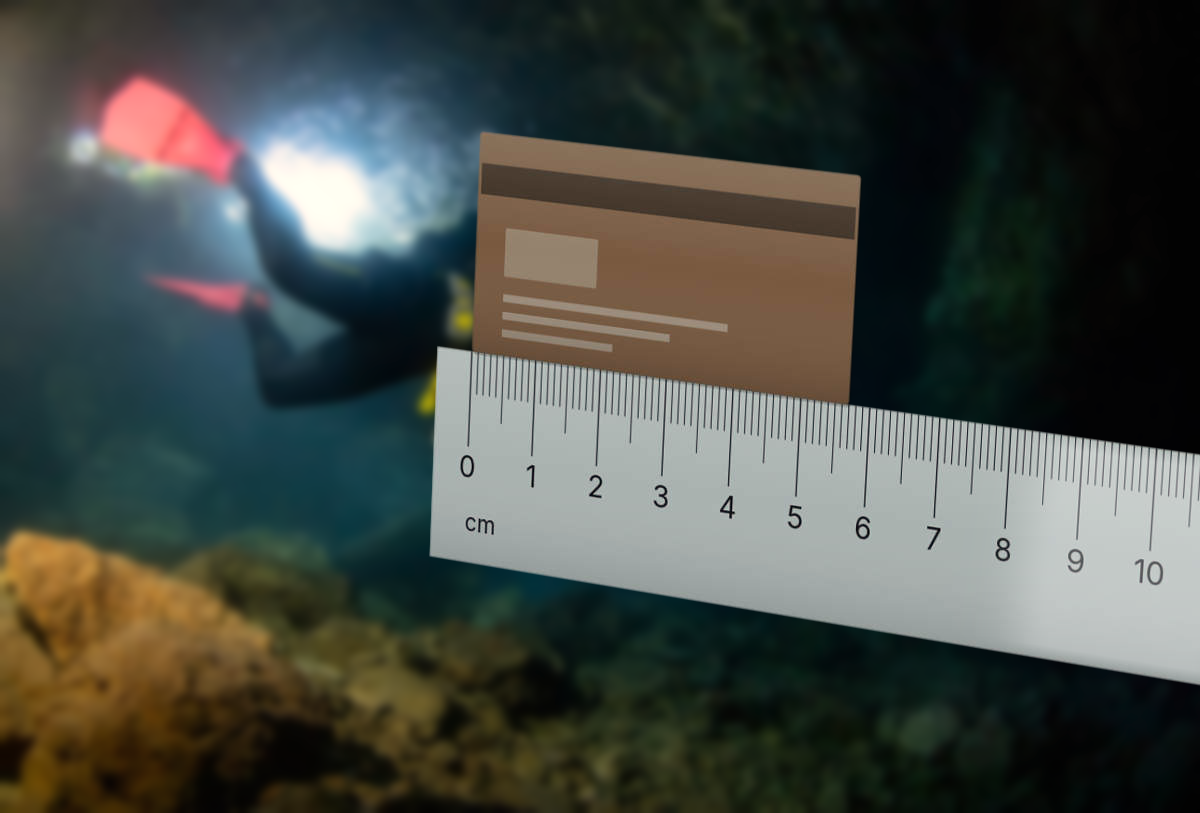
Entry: 5.7,cm
